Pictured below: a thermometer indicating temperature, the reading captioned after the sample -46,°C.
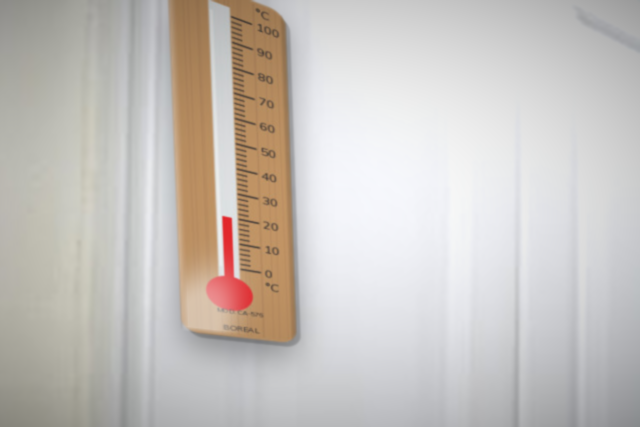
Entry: 20,°C
